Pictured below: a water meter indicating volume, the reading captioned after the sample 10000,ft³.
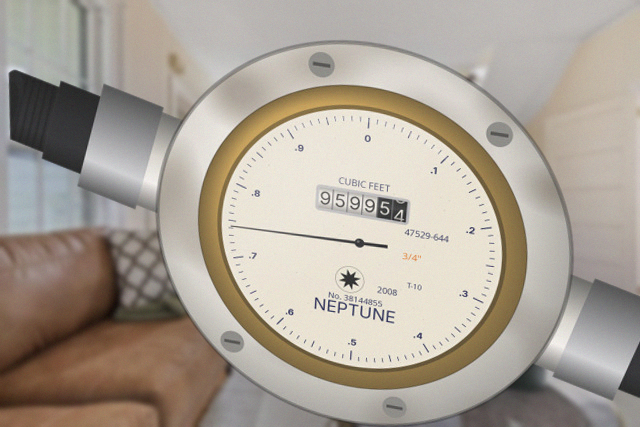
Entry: 959953.74,ft³
